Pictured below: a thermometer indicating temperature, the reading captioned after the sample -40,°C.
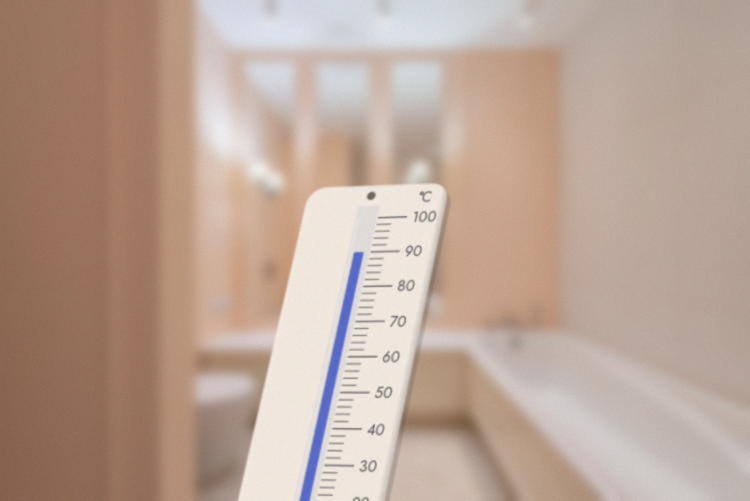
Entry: 90,°C
